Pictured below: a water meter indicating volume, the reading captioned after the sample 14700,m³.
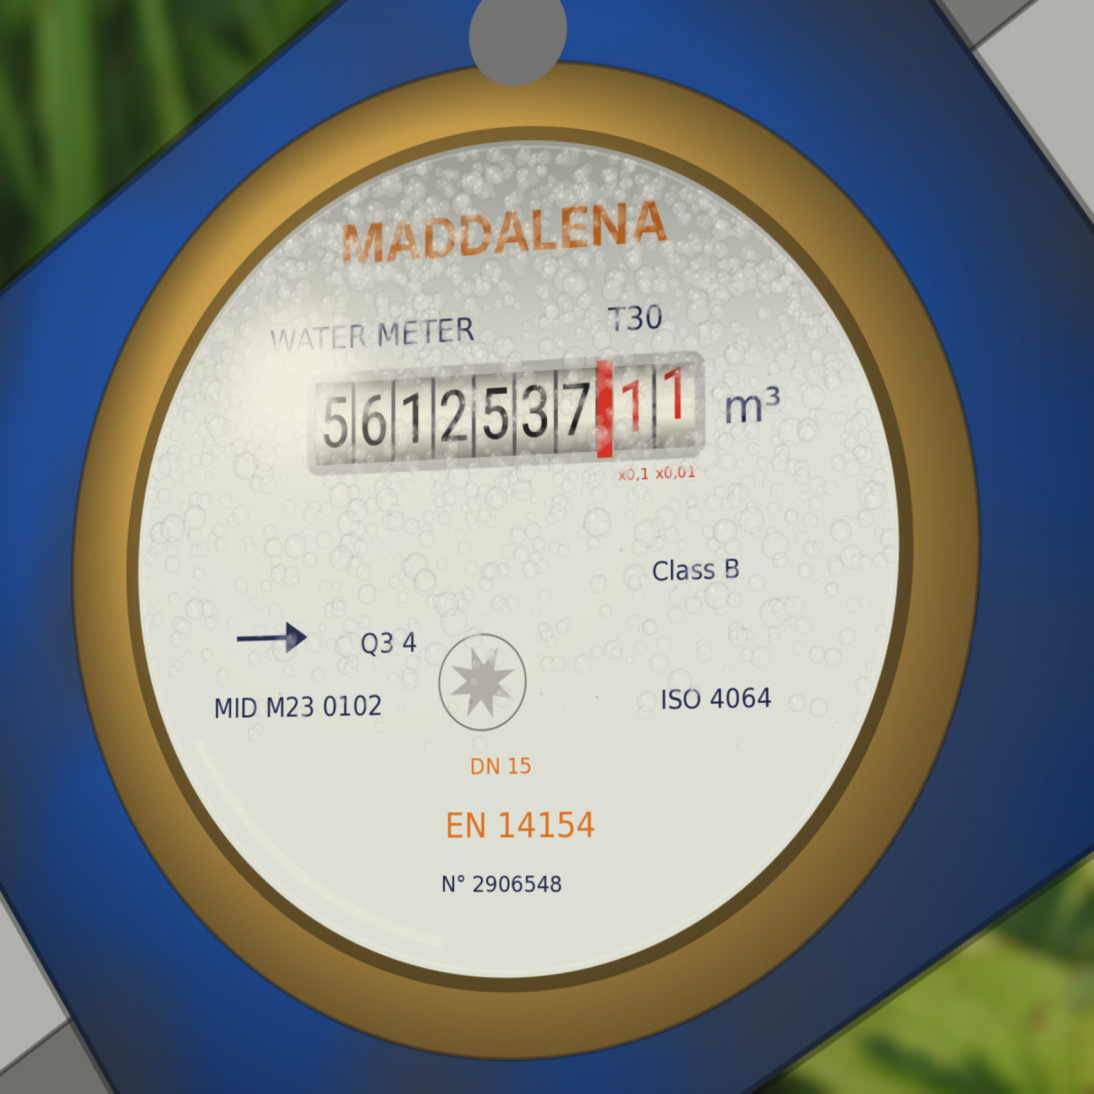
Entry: 5612537.11,m³
